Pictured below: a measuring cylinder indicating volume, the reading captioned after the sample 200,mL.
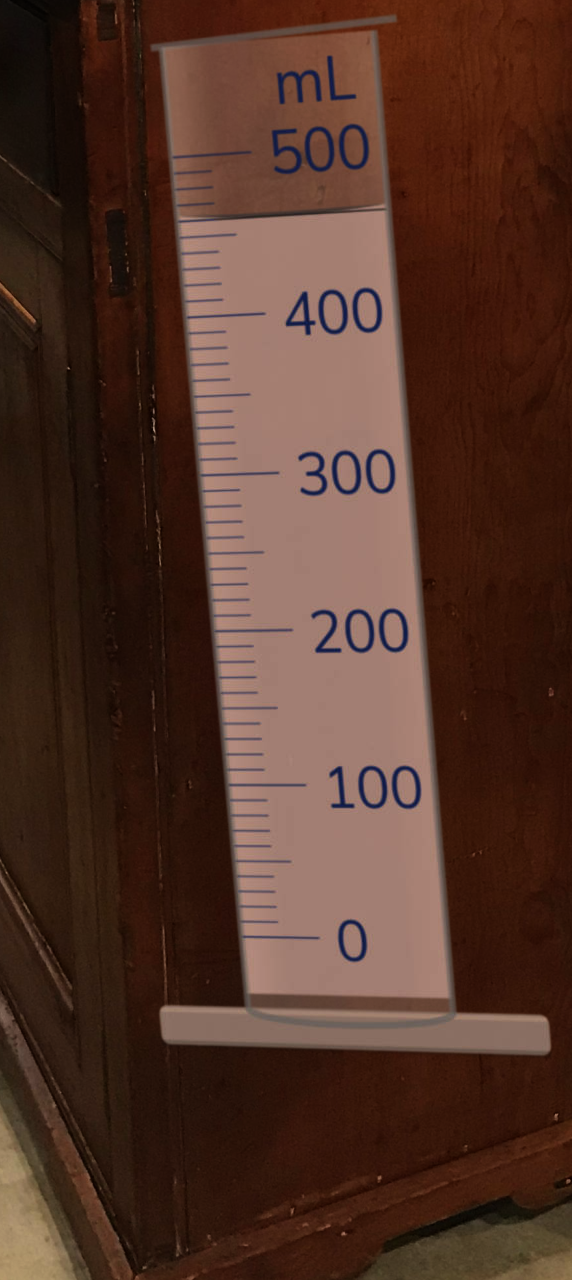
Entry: 460,mL
